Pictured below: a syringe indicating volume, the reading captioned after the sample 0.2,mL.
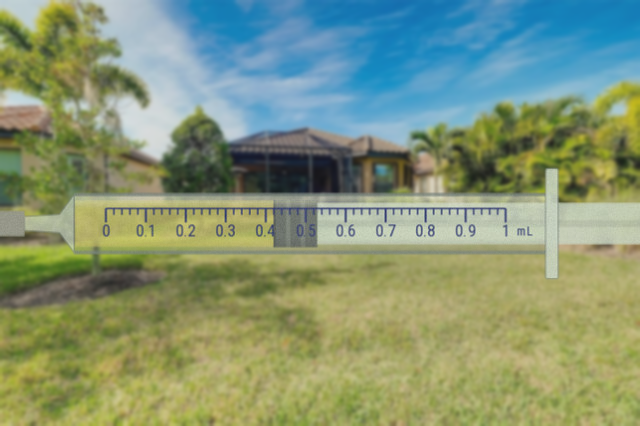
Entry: 0.42,mL
